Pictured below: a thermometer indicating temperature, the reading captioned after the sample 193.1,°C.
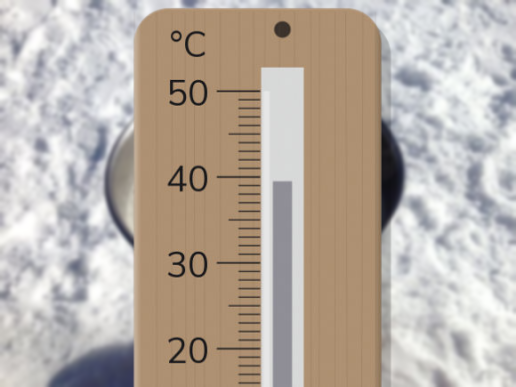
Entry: 39.5,°C
